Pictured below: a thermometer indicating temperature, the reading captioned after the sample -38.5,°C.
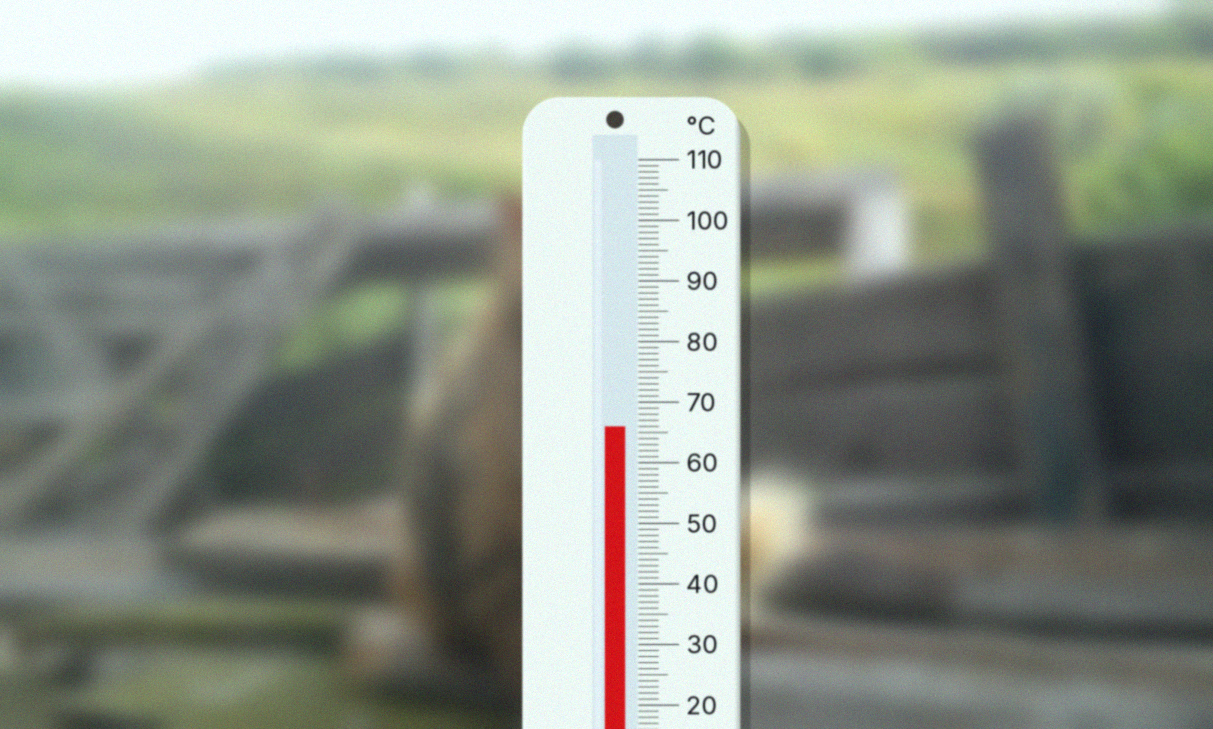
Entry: 66,°C
